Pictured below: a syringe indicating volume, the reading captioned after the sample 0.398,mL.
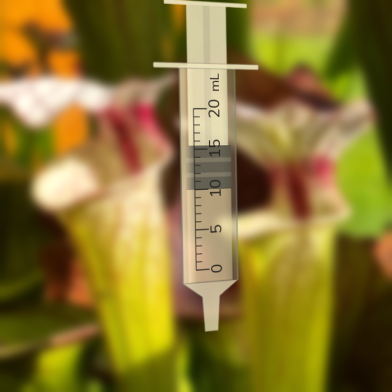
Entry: 10,mL
